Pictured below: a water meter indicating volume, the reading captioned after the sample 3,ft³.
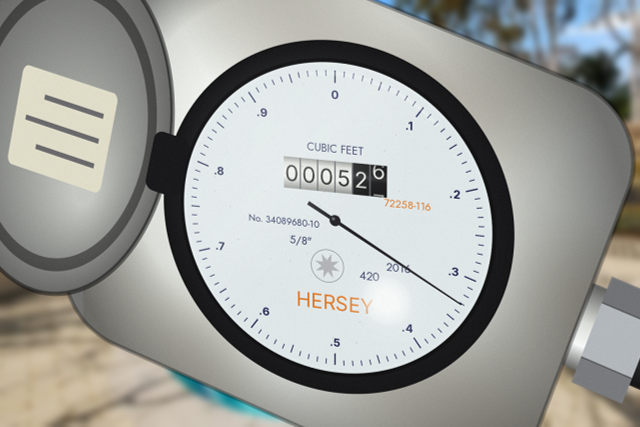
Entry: 526.33,ft³
